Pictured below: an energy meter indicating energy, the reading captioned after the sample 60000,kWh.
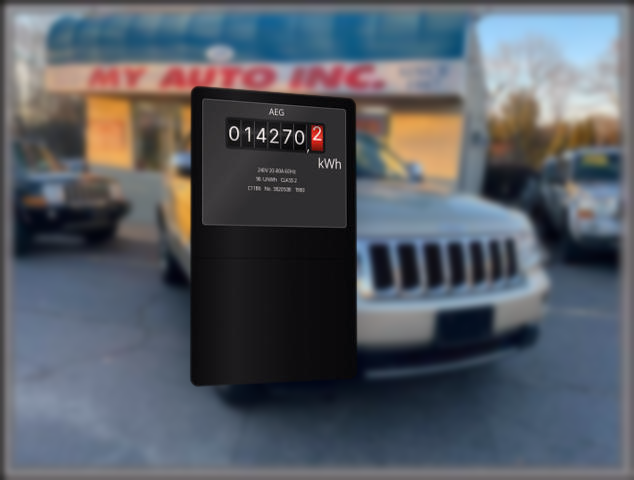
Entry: 14270.2,kWh
